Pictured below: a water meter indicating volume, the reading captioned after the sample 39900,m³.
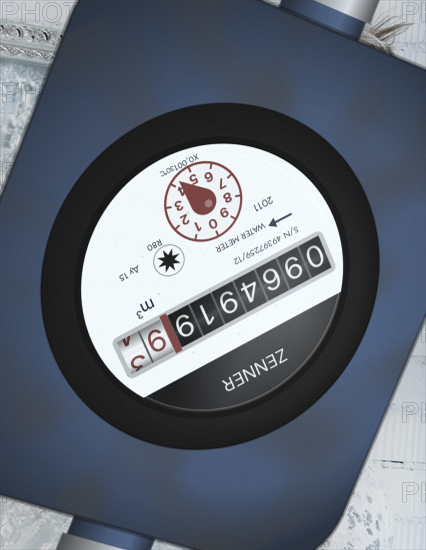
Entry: 964919.934,m³
